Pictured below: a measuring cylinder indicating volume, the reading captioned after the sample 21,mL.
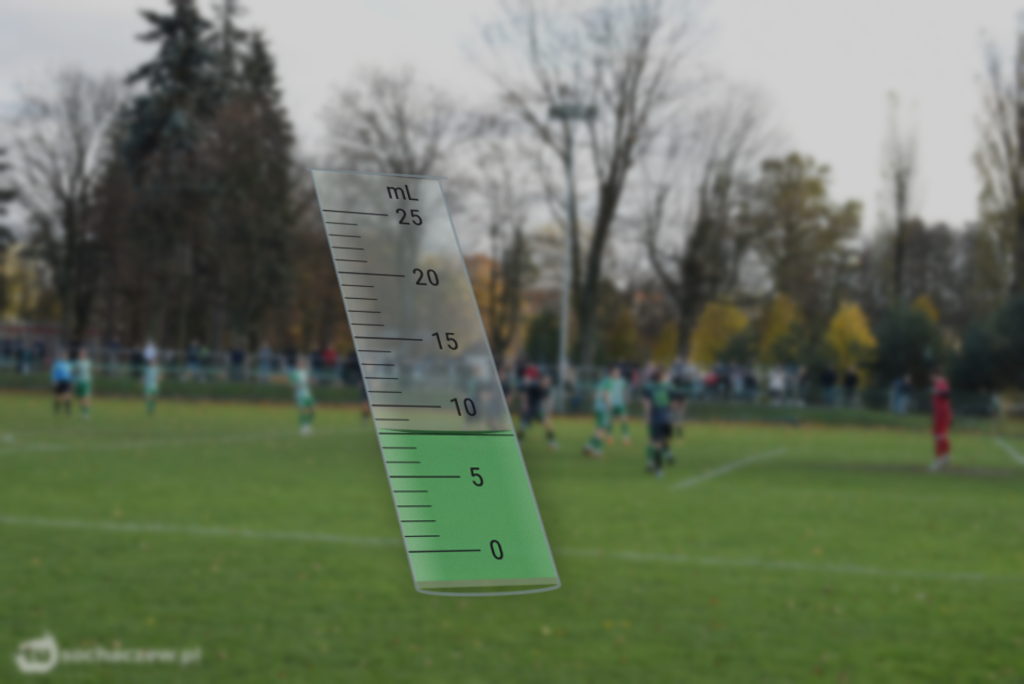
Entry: 8,mL
